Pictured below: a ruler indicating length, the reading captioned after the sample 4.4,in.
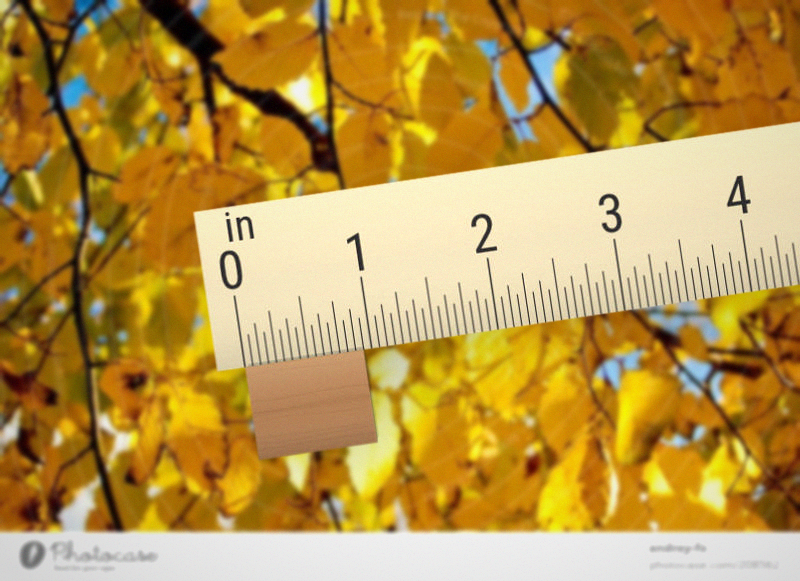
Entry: 0.9375,in
